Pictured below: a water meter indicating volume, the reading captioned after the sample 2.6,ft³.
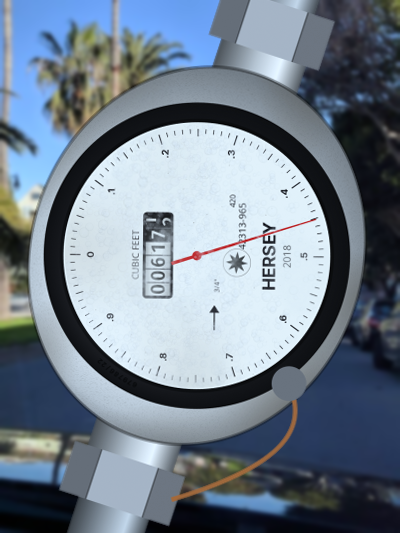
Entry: 6171.45,ft³
